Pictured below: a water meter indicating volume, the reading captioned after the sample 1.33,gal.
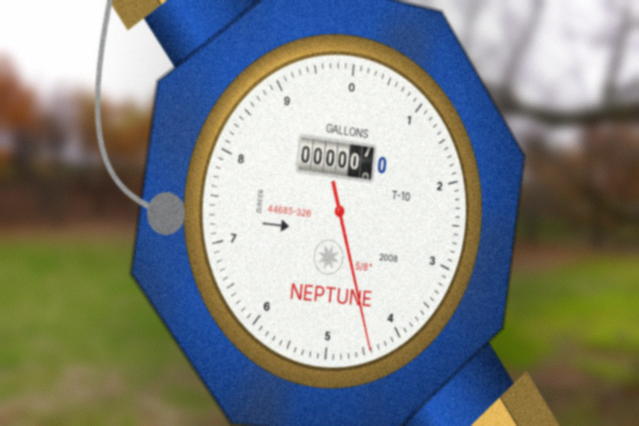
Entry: 74.4,gal
